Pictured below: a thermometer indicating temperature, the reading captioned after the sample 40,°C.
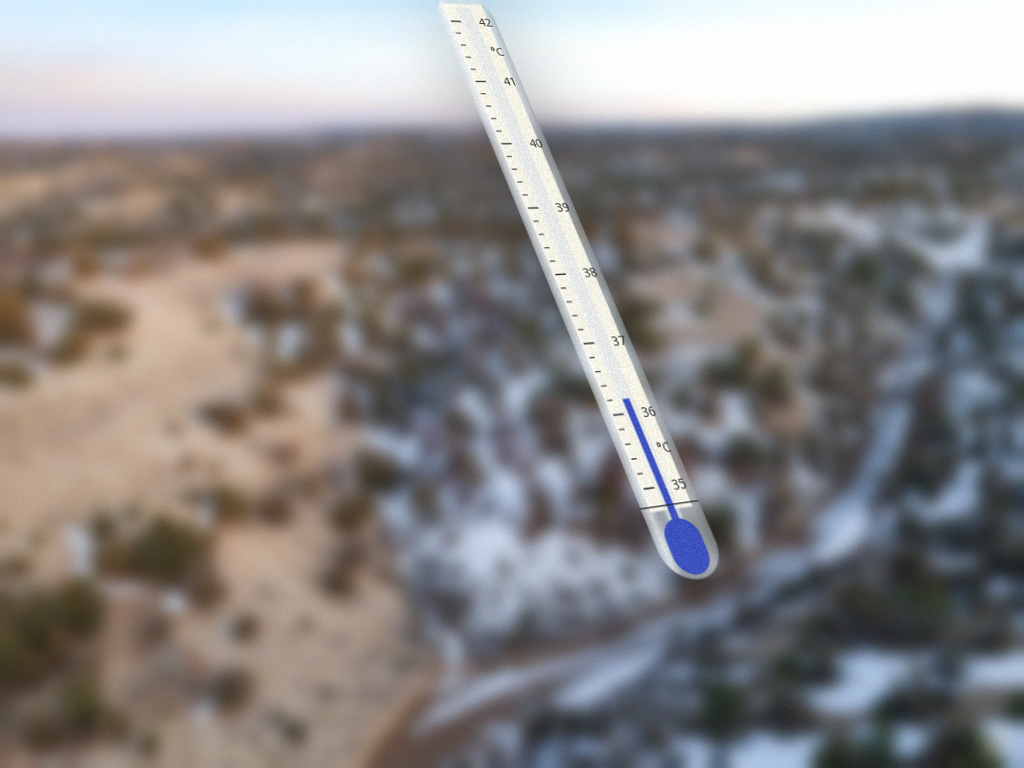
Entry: 36.2,°C
